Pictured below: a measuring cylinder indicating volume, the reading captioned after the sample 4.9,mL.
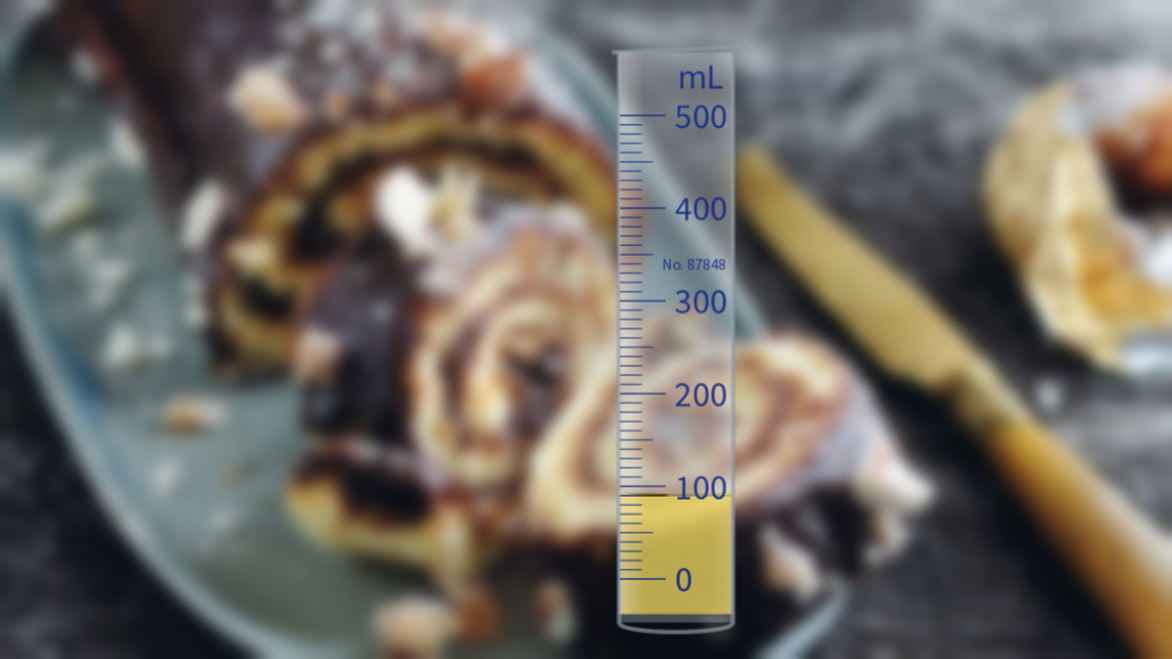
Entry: 90,mL
